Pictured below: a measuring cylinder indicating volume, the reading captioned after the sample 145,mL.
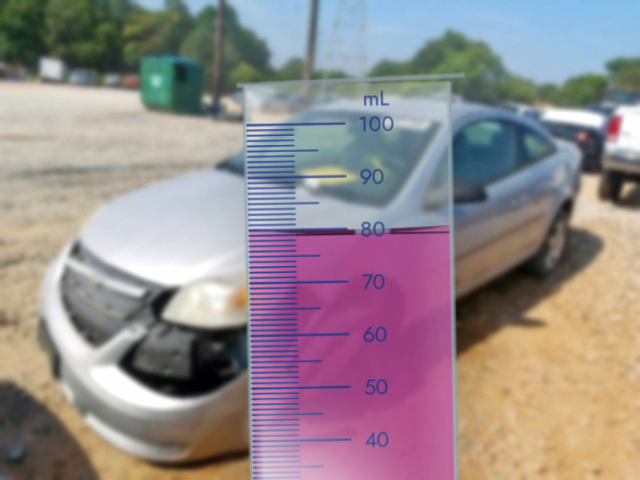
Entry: 79,mL
